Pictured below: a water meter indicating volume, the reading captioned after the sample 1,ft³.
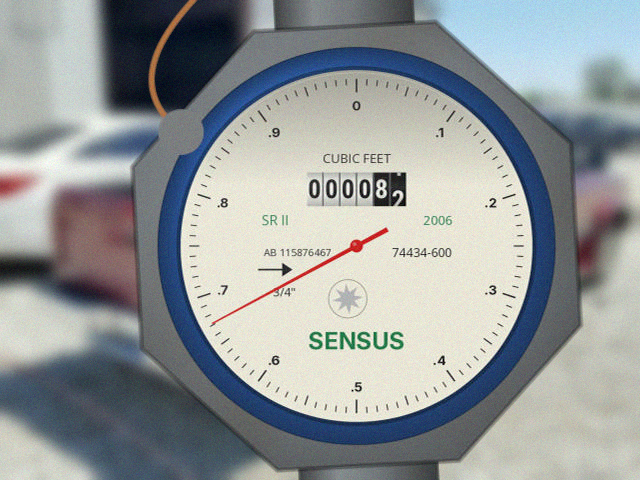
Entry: 81.67,ft³
